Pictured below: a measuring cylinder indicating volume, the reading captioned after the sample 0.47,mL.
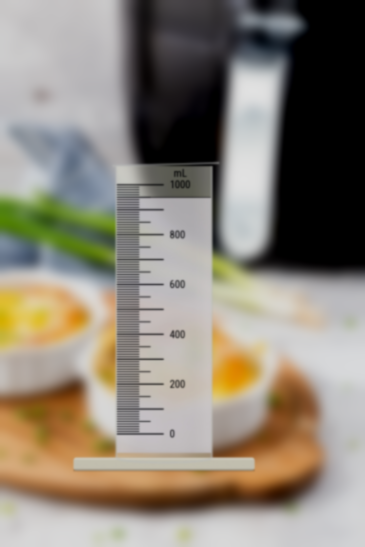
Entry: 950,mL
